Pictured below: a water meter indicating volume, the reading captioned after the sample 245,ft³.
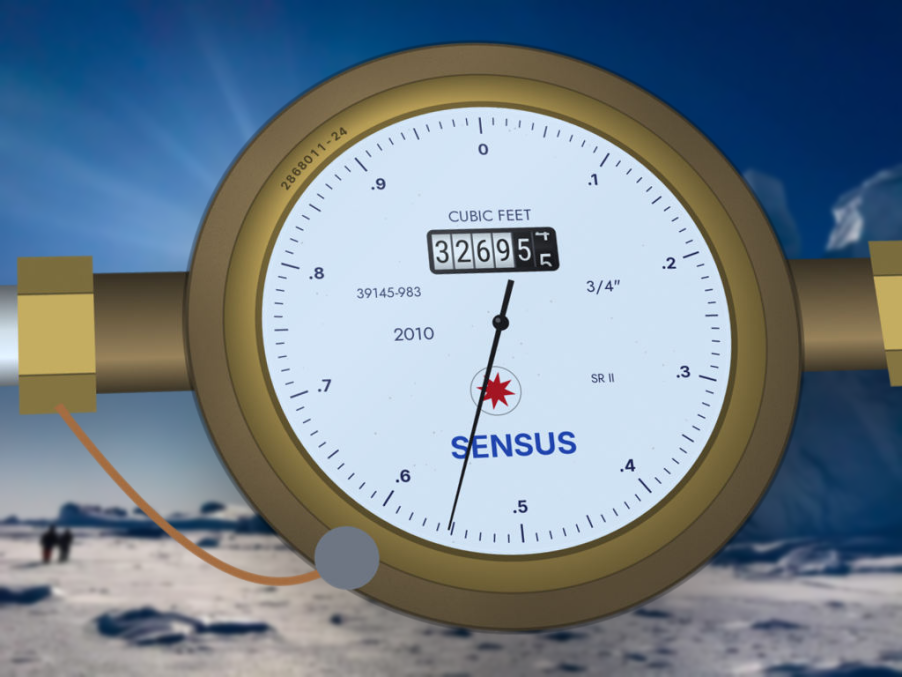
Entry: 326954.55,ft³
